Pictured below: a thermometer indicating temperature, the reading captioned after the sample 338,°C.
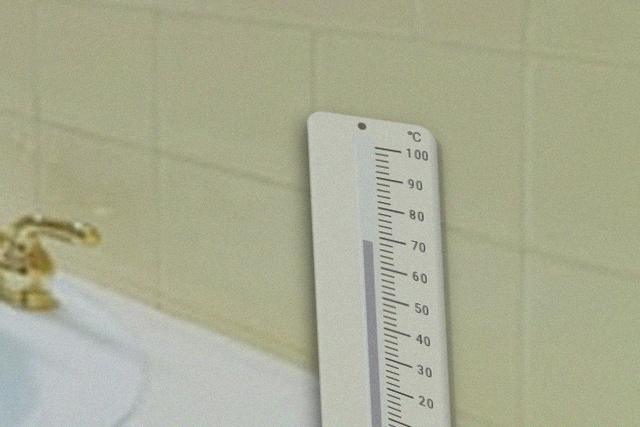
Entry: 68,°C
